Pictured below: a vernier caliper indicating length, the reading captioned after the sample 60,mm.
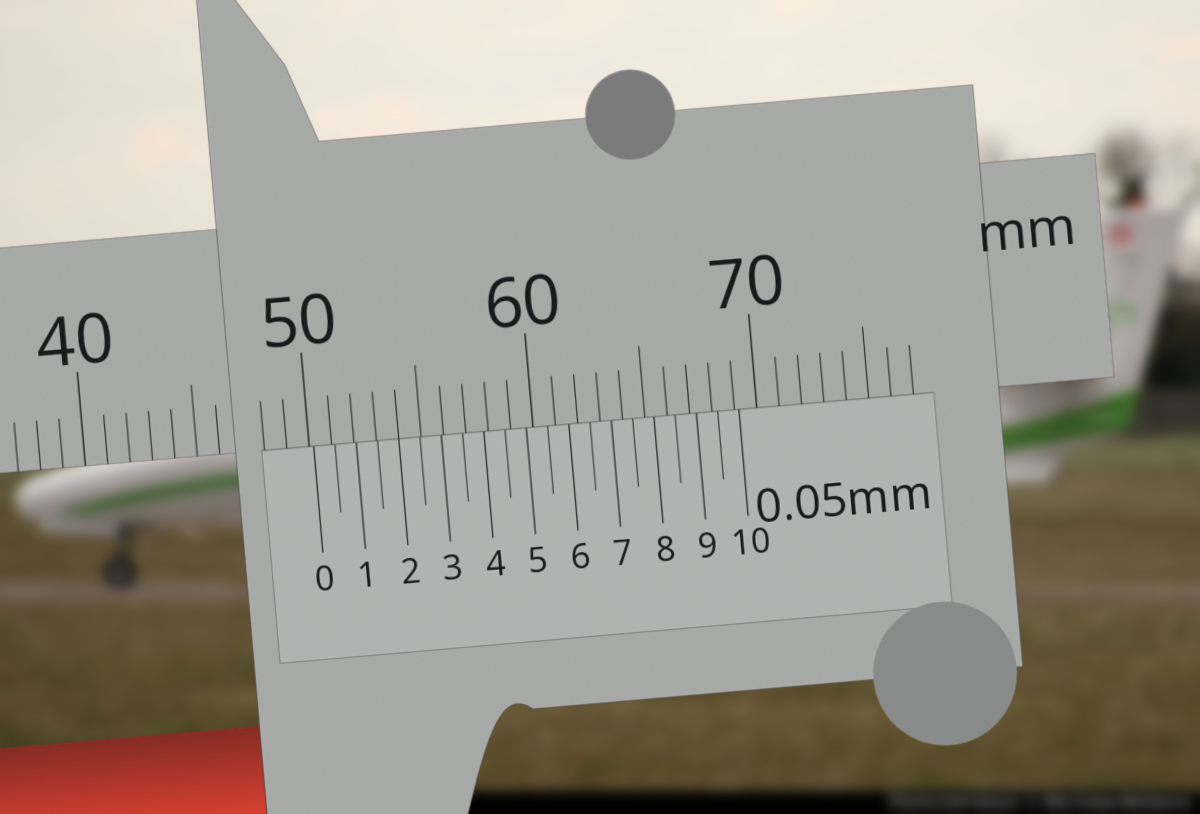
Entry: 50.2,mm
